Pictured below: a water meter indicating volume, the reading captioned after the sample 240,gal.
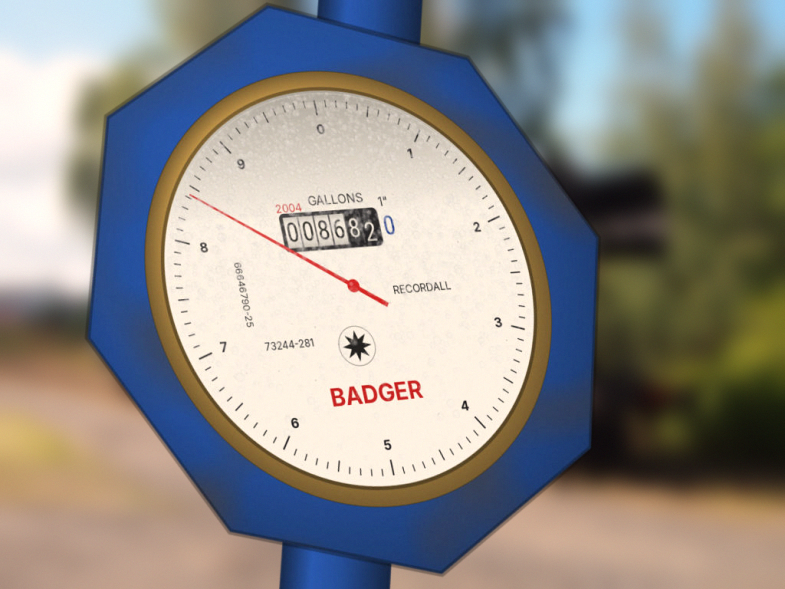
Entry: 86818.4,gal
